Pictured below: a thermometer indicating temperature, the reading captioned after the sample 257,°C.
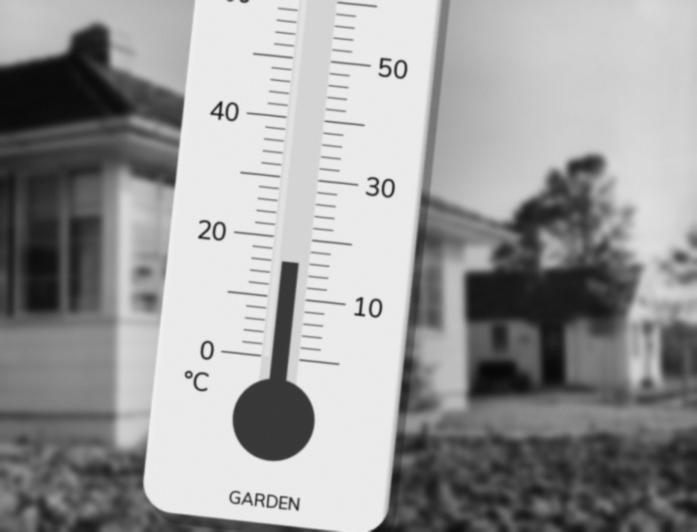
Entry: 16,°C
